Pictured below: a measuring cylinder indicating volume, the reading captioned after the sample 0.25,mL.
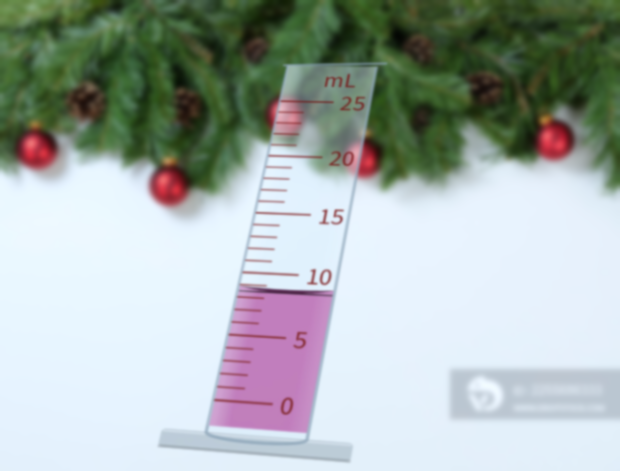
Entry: 8.5,mL
